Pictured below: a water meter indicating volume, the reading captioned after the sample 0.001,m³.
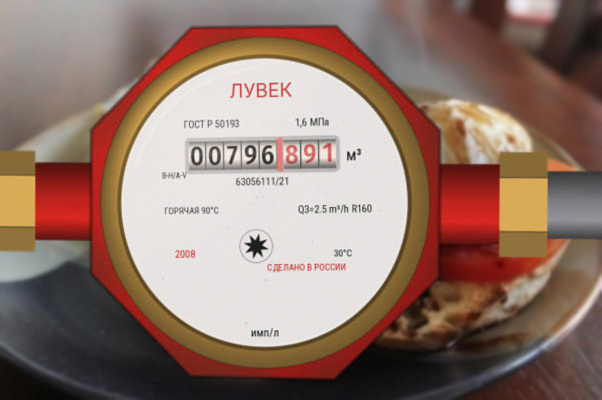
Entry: 796.891,m³
